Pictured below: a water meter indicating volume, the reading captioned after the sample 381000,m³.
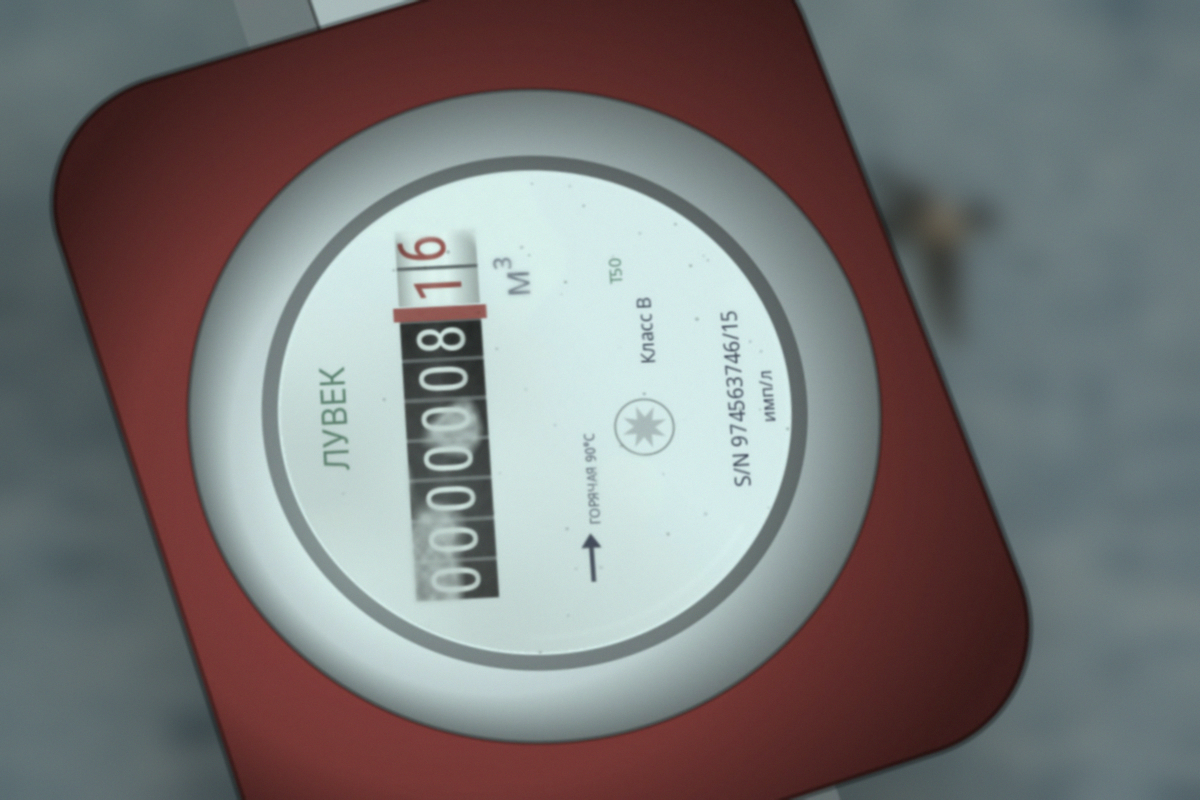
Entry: 8.16,m³
